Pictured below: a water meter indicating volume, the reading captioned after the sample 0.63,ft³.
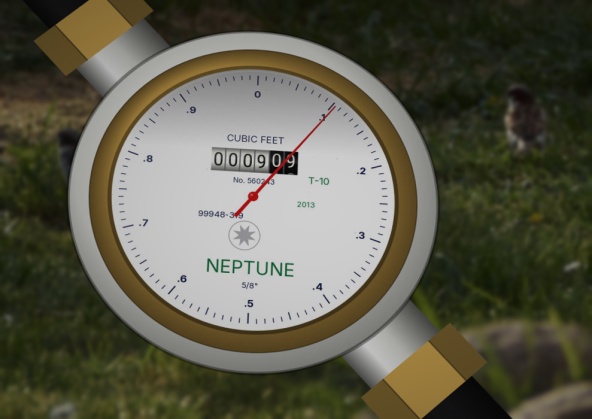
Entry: 909.10,ft³
